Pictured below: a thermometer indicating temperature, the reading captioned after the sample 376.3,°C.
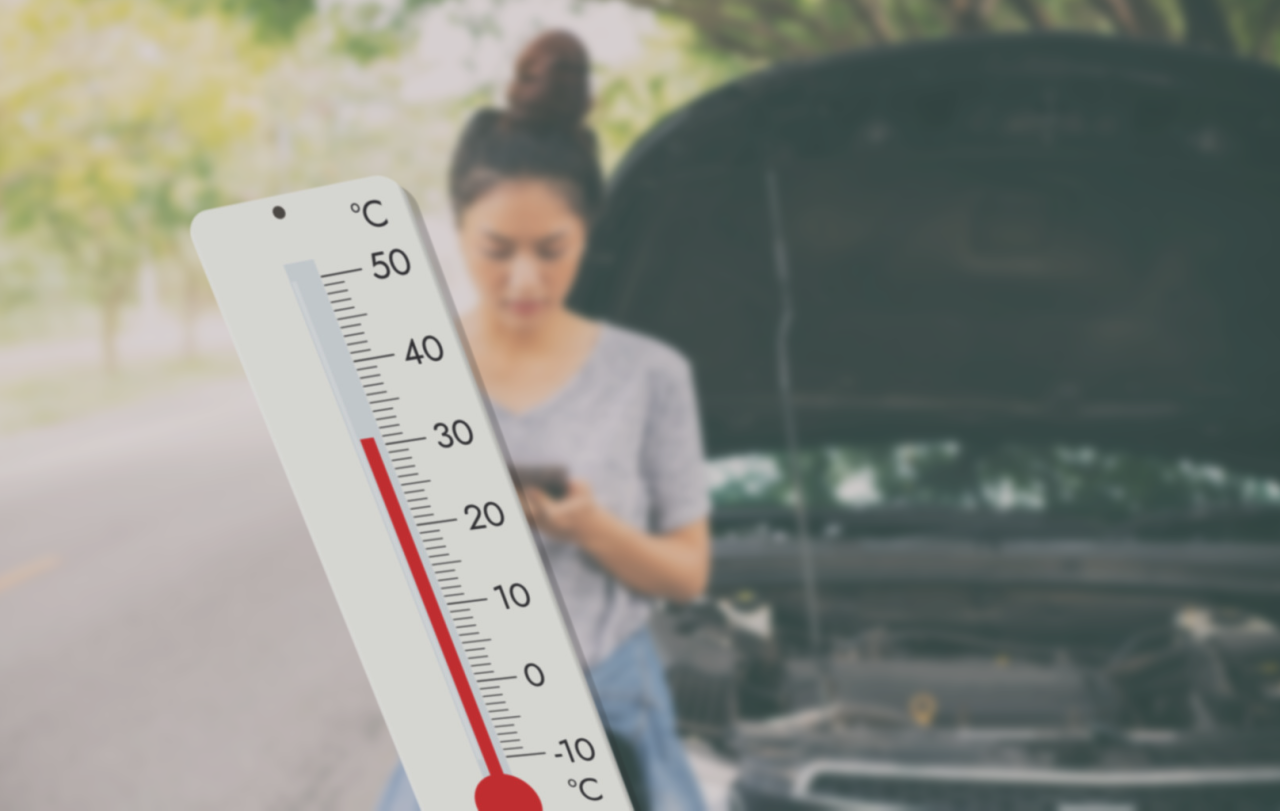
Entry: 31,°C
